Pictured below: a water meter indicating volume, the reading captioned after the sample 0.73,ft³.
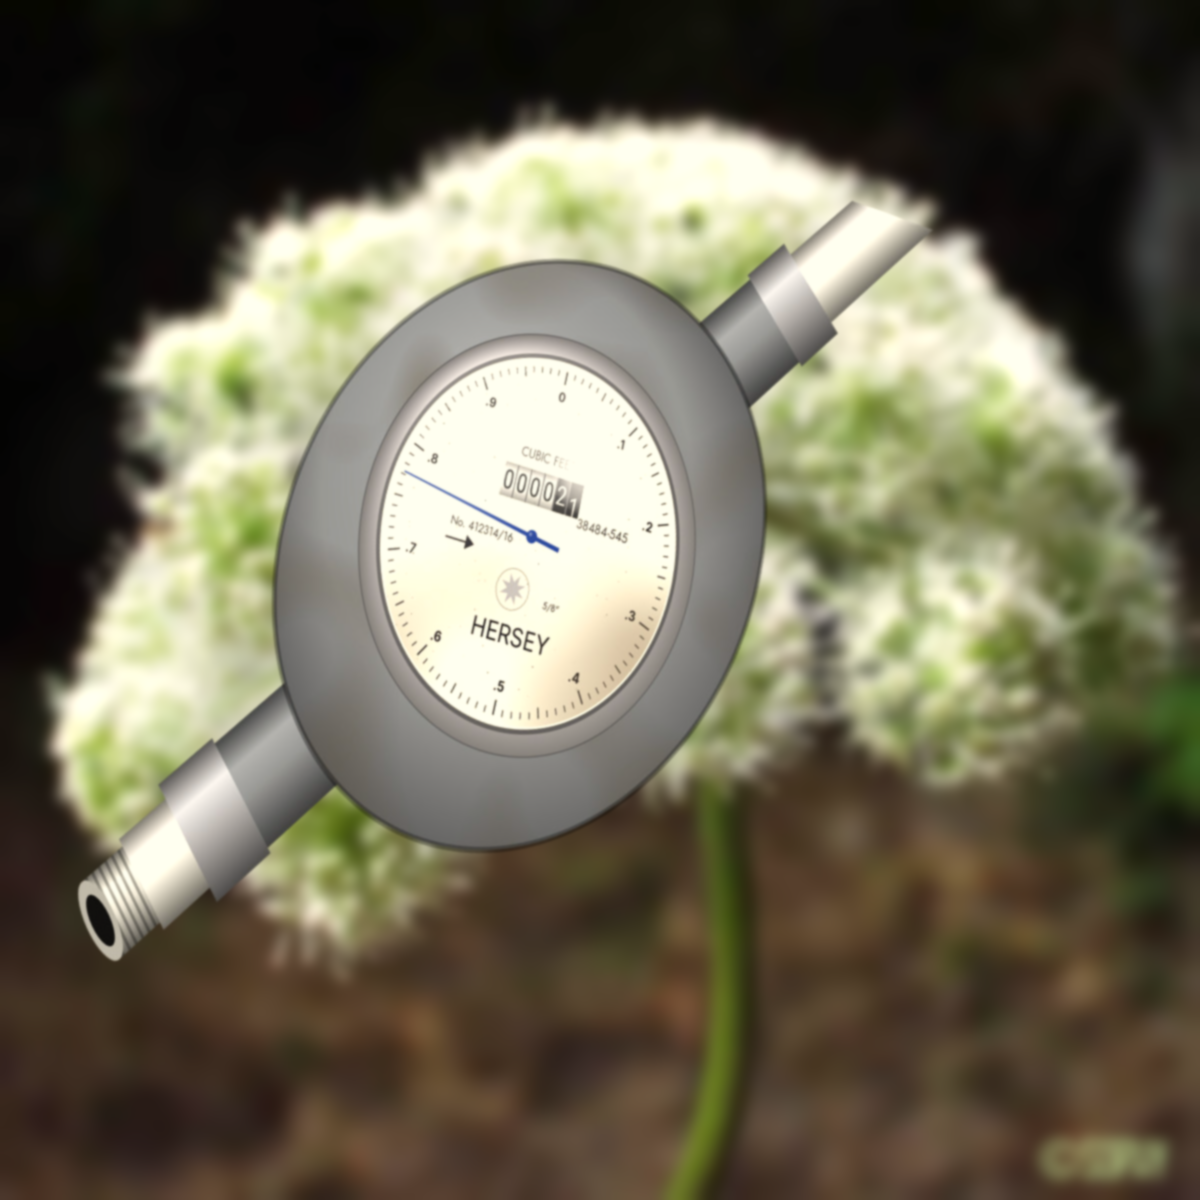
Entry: 20.77,ft³
